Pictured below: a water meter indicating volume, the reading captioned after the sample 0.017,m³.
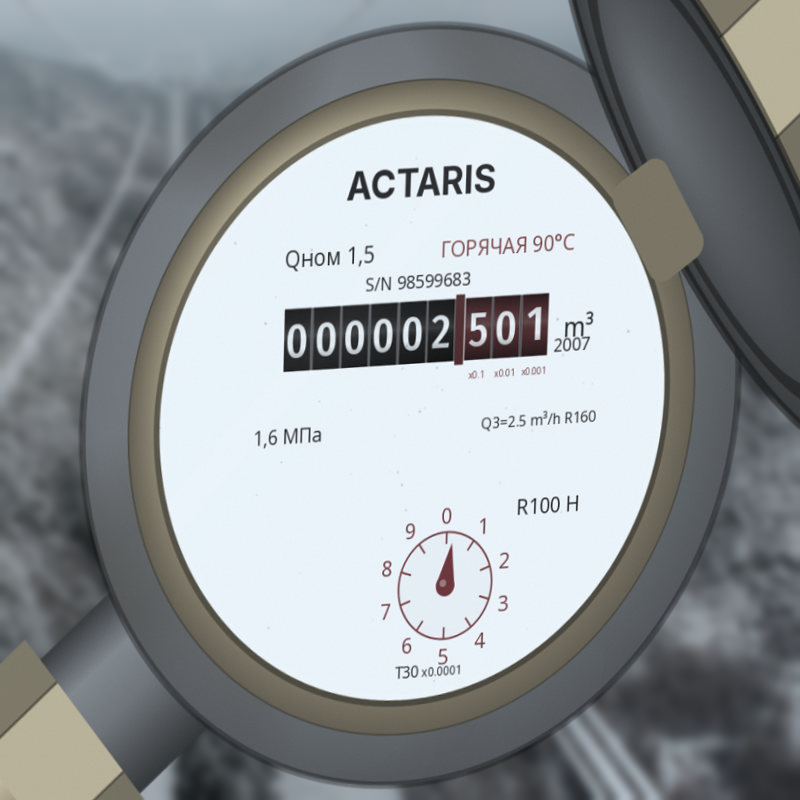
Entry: 2.5010,m³
